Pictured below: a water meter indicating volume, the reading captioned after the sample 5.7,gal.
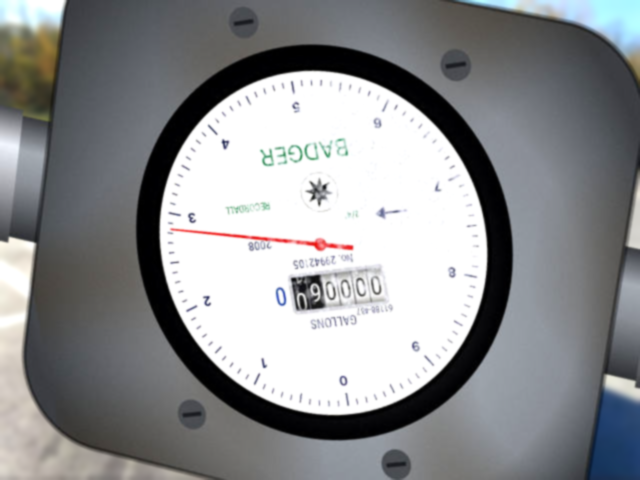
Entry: 602.8,gal
